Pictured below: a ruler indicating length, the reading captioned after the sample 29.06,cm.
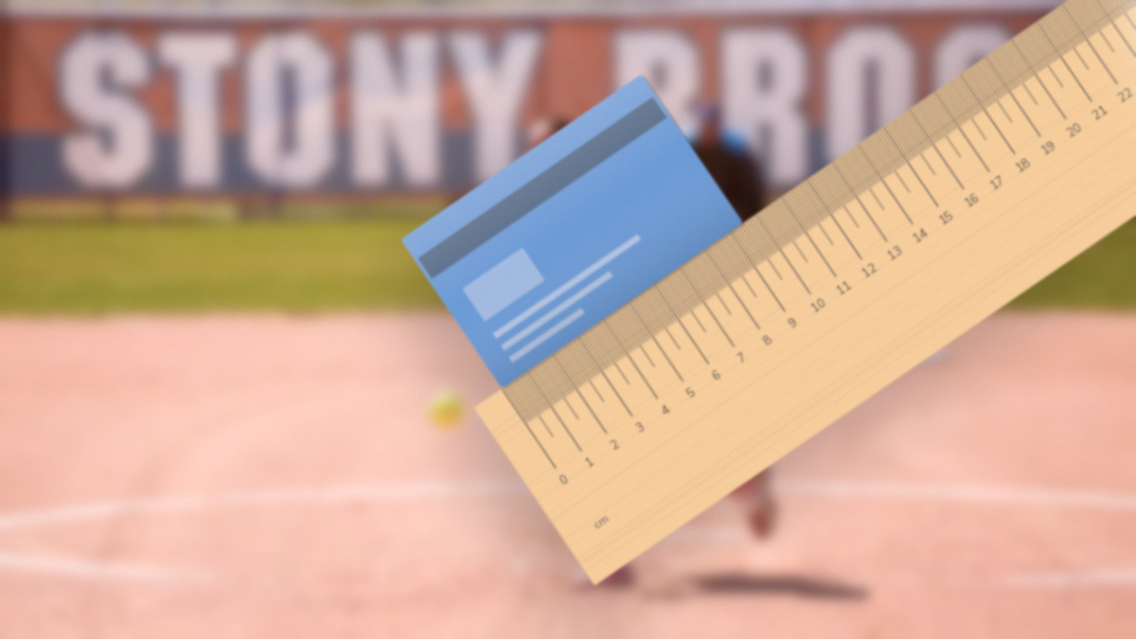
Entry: 9.5,cm
